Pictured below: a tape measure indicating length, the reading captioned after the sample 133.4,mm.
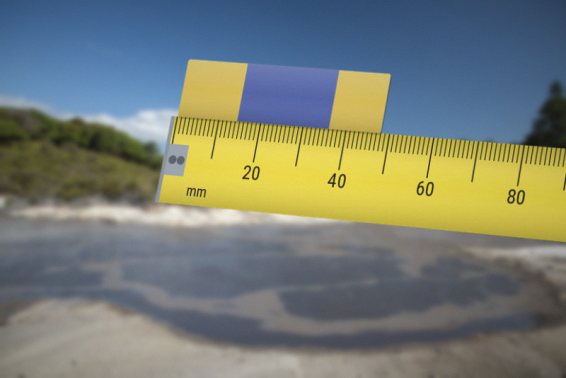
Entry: 48,mm
